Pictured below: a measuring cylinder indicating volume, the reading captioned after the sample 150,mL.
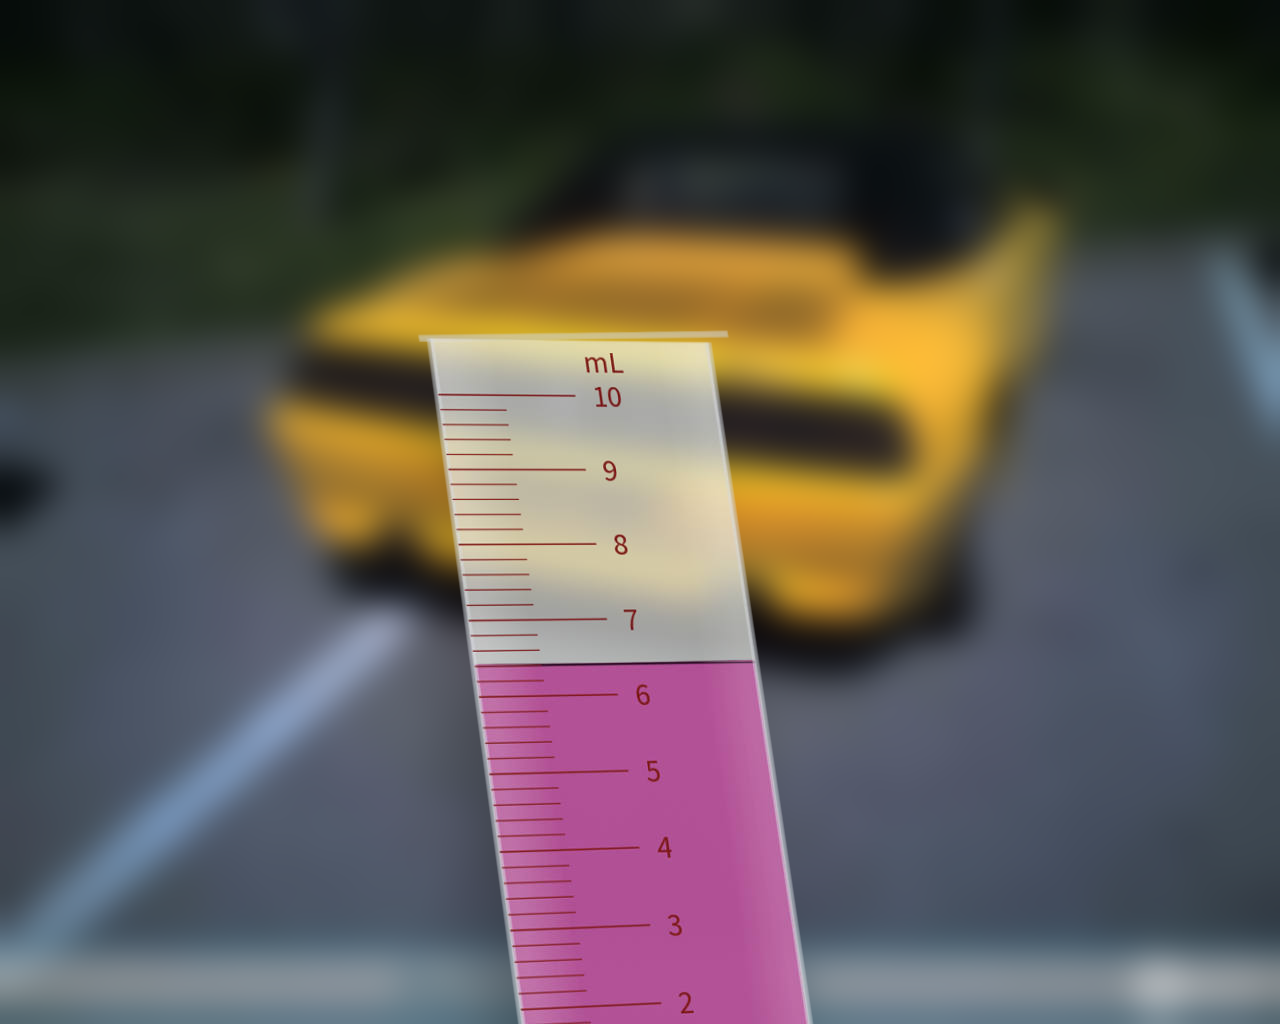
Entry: 6.4,mL
